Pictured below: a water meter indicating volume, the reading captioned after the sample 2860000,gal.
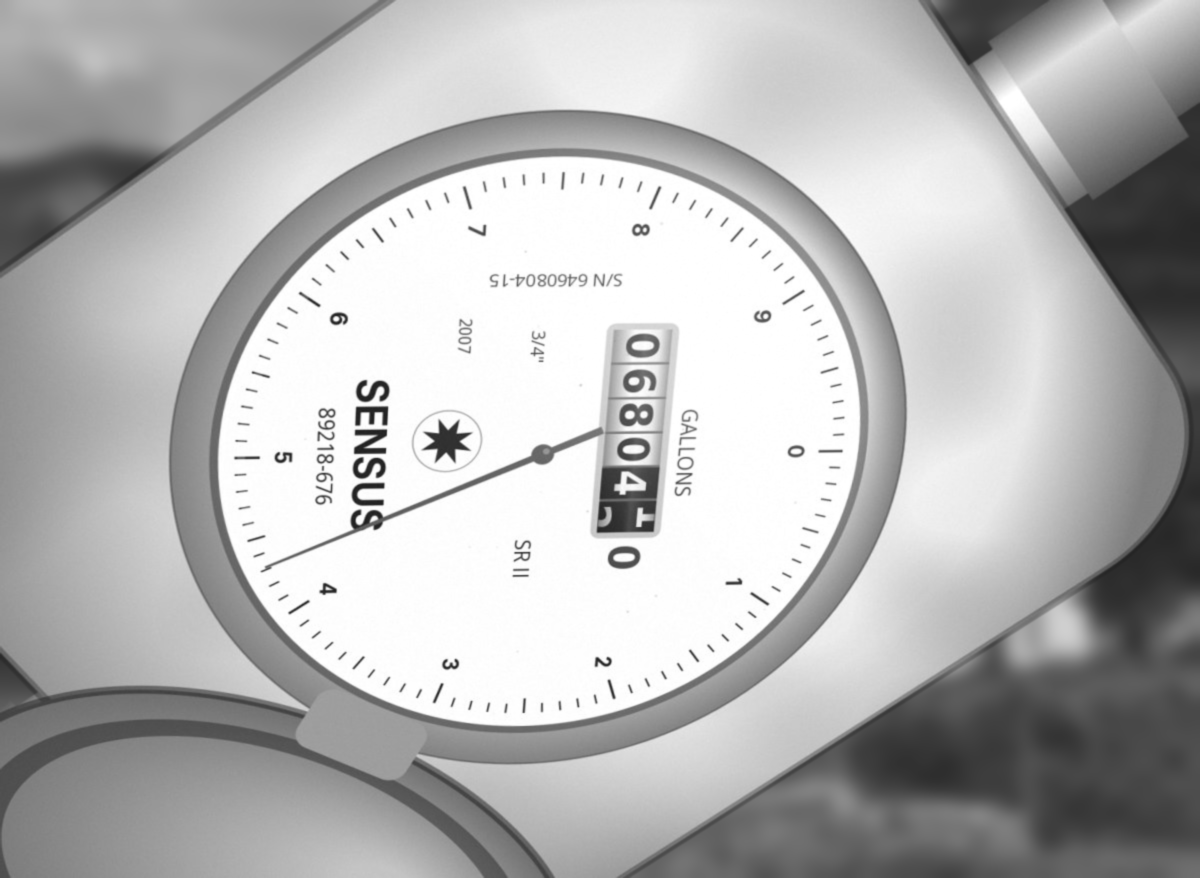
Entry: 680414.3,gal
